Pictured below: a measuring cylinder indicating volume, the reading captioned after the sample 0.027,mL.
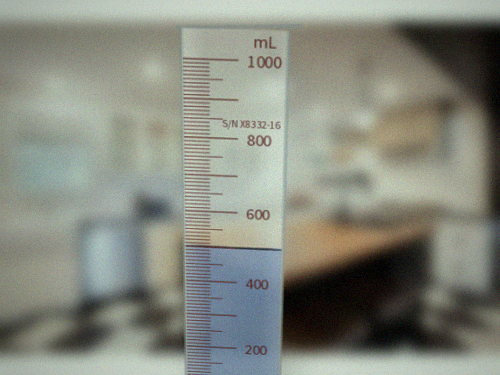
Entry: 500,mL
